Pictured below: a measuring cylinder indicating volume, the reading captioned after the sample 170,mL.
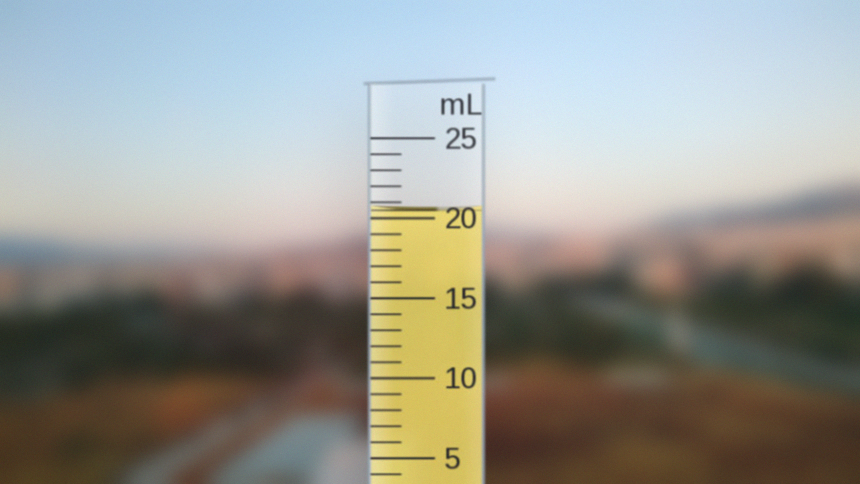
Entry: 20.5,mL
